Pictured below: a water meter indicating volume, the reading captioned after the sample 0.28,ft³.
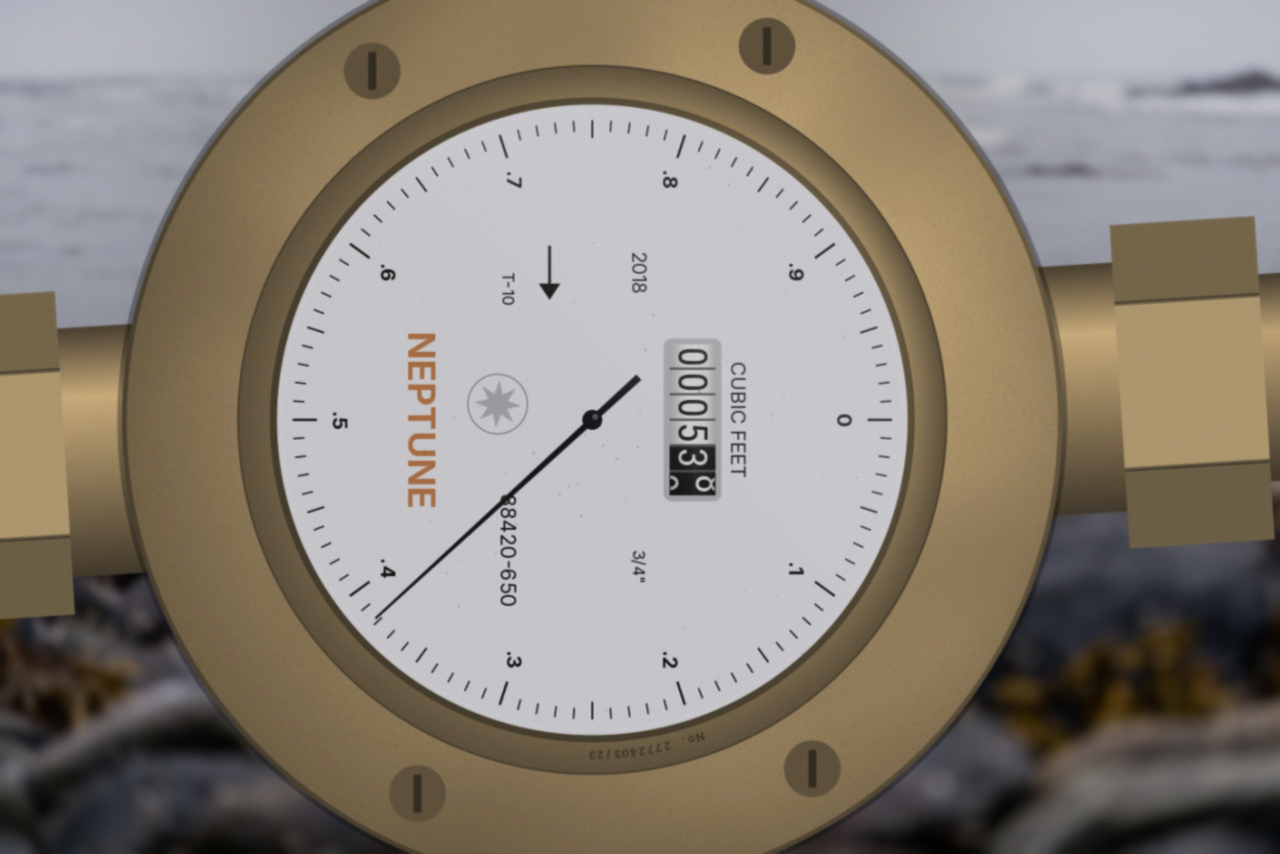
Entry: 538.38,ft³
